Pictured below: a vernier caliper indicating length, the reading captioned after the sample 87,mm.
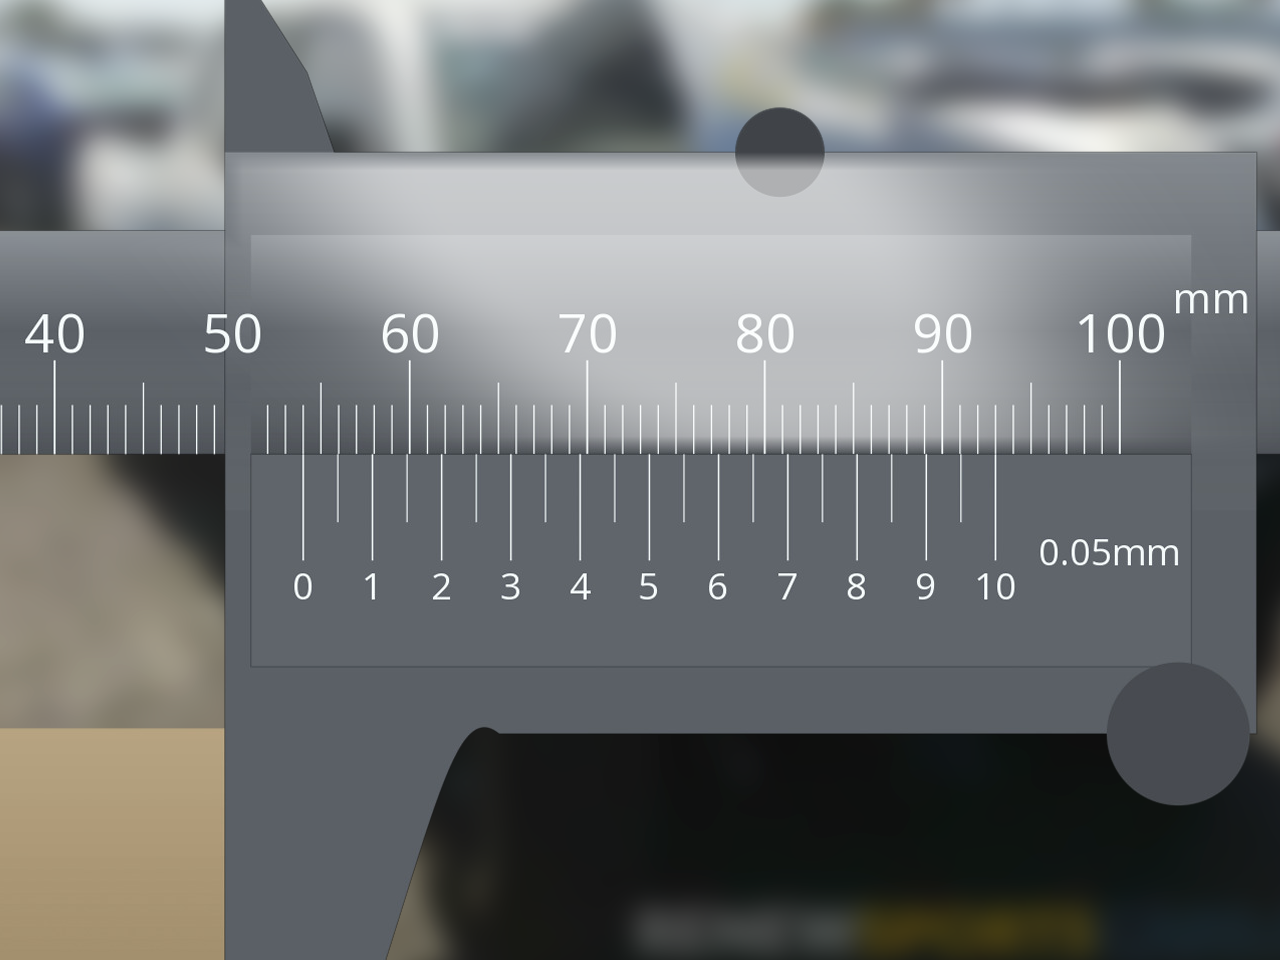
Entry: 54.0,mm
